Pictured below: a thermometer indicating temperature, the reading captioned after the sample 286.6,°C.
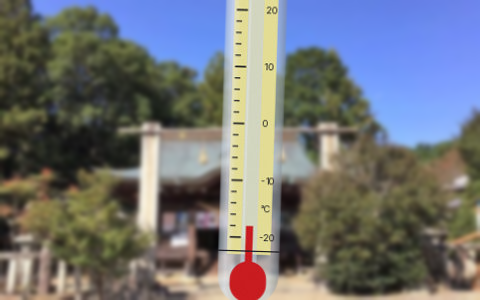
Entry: -18,°C
